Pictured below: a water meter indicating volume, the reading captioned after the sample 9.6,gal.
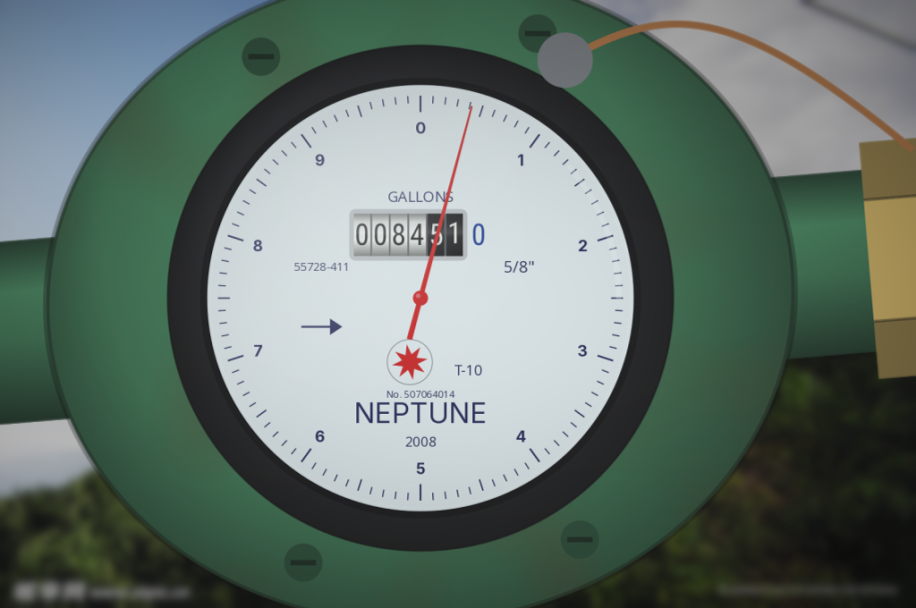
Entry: 84510.4,gal
